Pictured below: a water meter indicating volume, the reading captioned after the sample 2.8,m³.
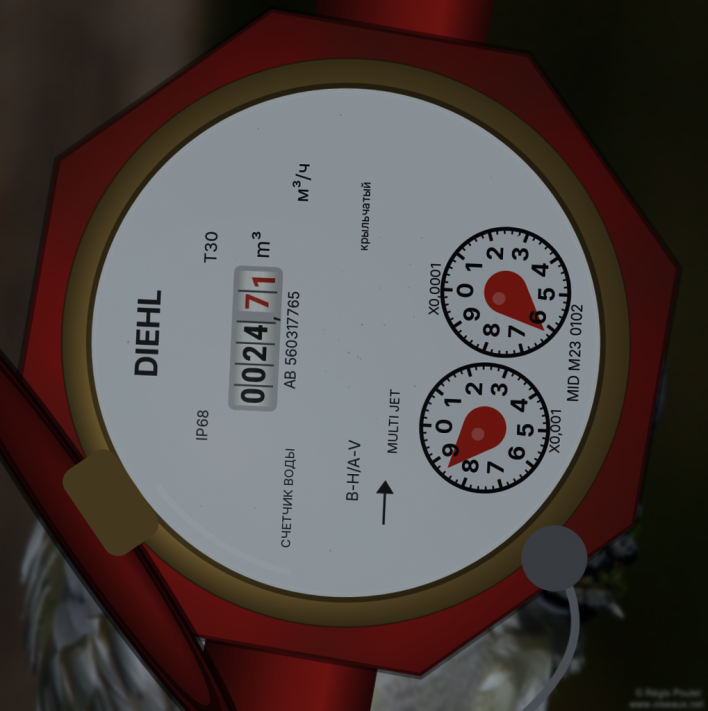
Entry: 24.7086,m³
